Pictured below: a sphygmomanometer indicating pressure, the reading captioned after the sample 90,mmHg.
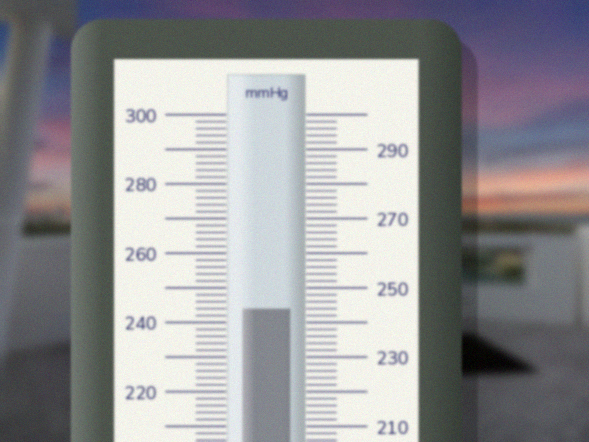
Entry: 244,mmHg
